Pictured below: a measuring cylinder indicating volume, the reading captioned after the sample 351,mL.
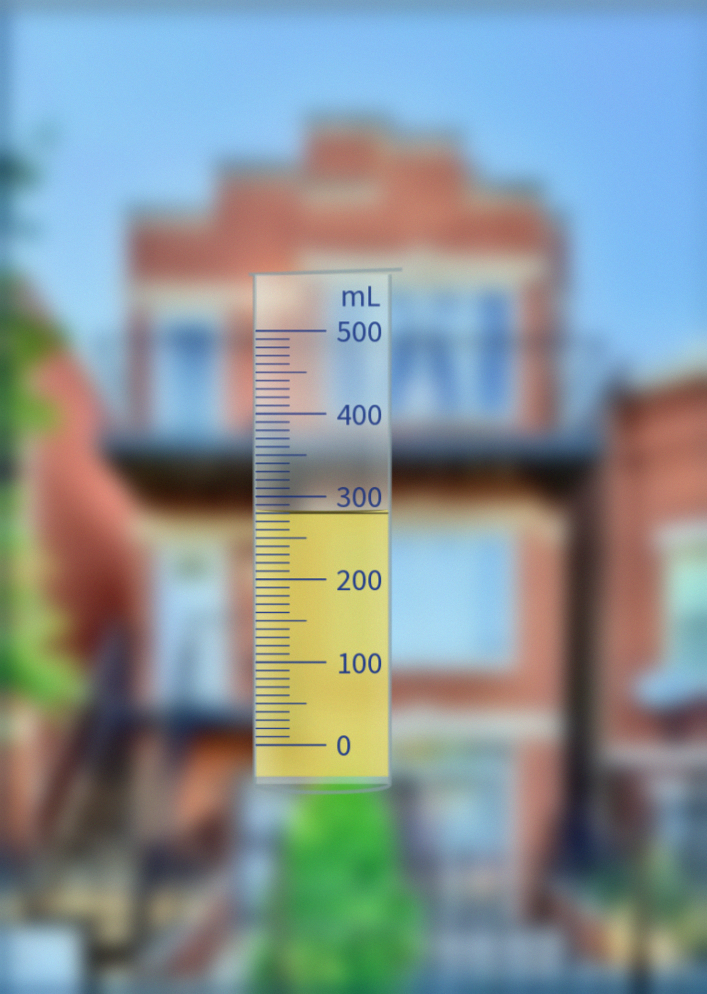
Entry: 280,mL
